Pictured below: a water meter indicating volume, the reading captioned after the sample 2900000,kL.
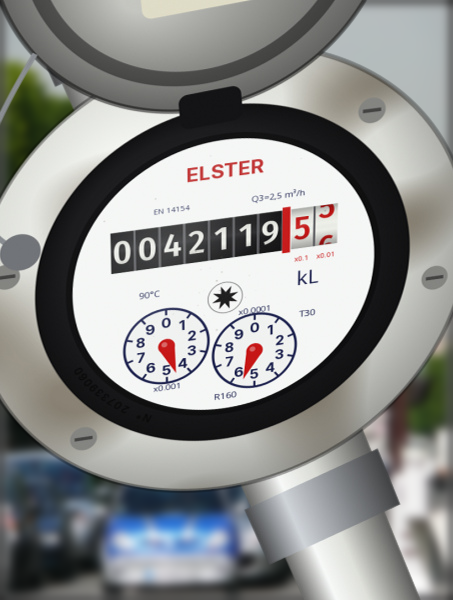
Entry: 42119.5545,kL
